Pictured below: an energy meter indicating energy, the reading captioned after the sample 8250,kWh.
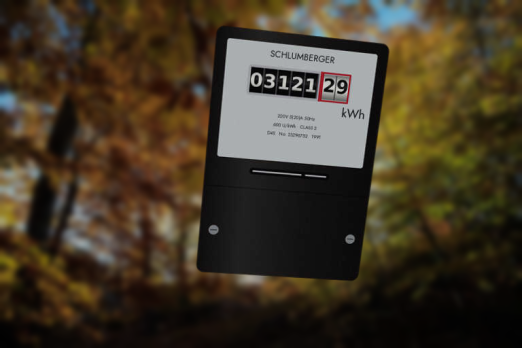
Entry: 3121.29,kWh
